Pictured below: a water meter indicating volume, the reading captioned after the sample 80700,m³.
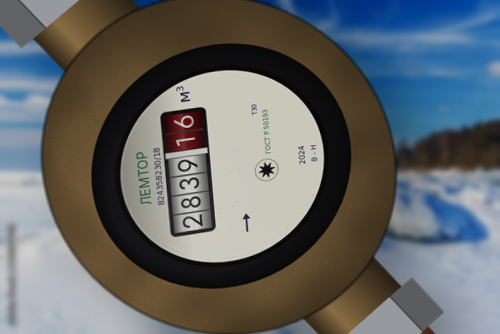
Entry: 2839.16,m³
